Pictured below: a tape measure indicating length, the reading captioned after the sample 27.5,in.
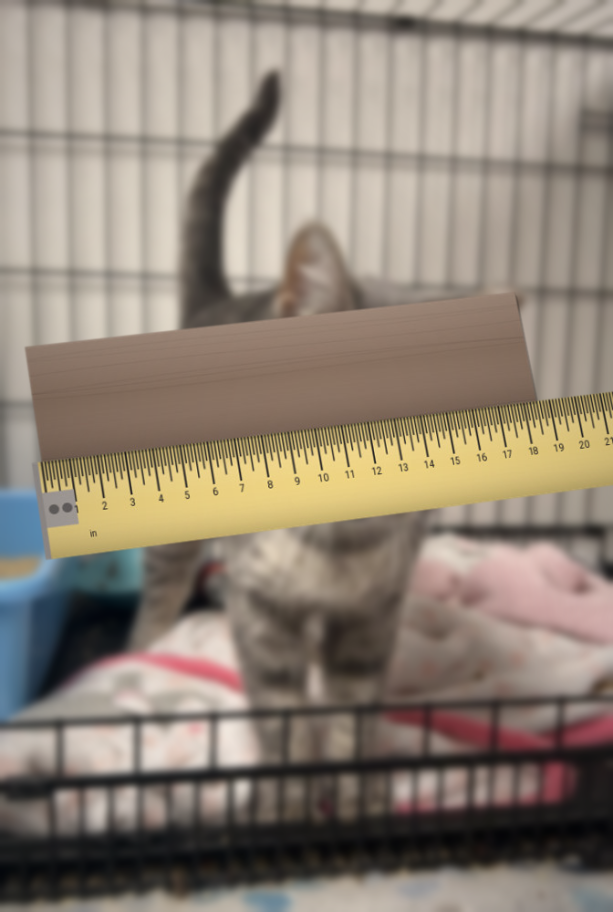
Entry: 18.5,in
